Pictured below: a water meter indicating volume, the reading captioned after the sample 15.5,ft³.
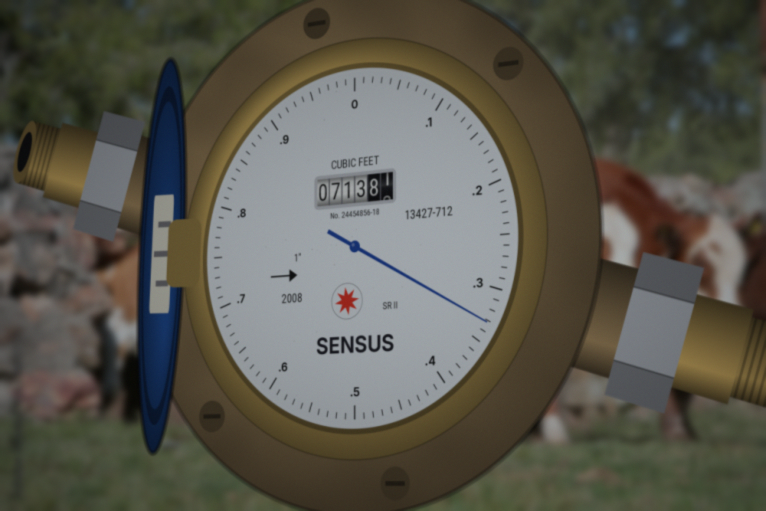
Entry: 71381.33,ft³
